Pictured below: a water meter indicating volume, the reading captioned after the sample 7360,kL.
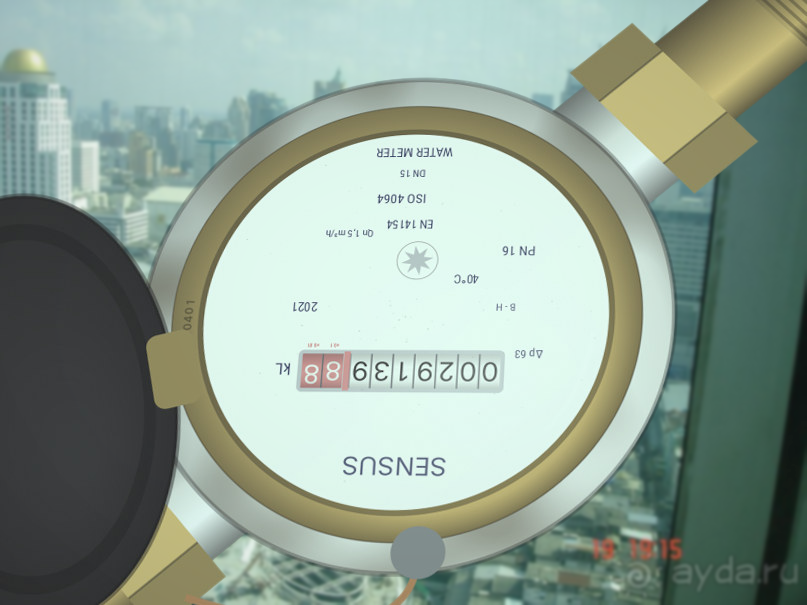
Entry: 29139.88,kL
